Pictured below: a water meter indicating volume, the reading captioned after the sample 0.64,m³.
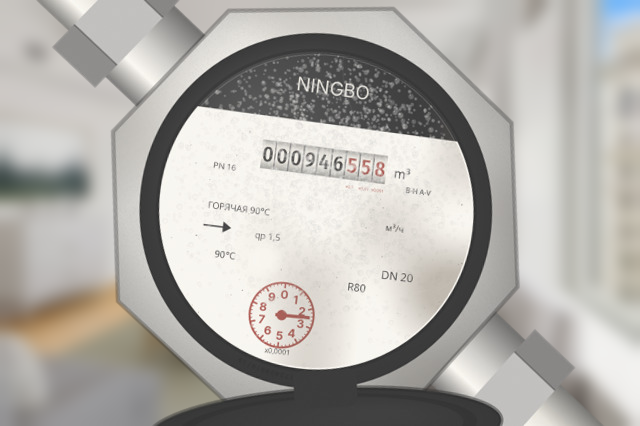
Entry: 946.5582,m³
